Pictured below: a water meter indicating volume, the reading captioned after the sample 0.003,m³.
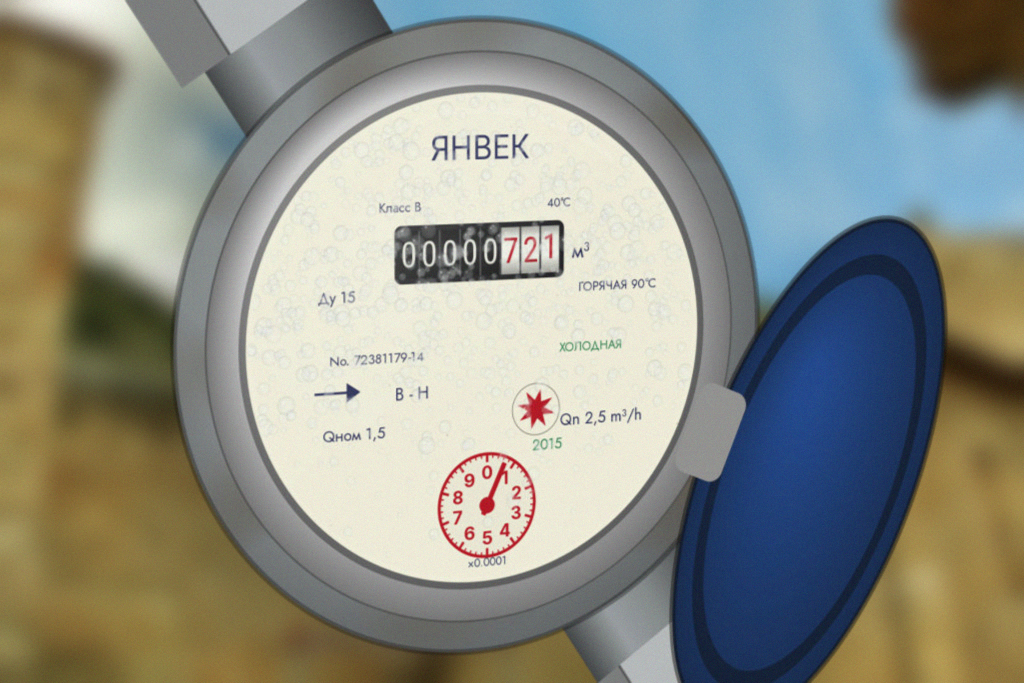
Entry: 0.7210,m³
